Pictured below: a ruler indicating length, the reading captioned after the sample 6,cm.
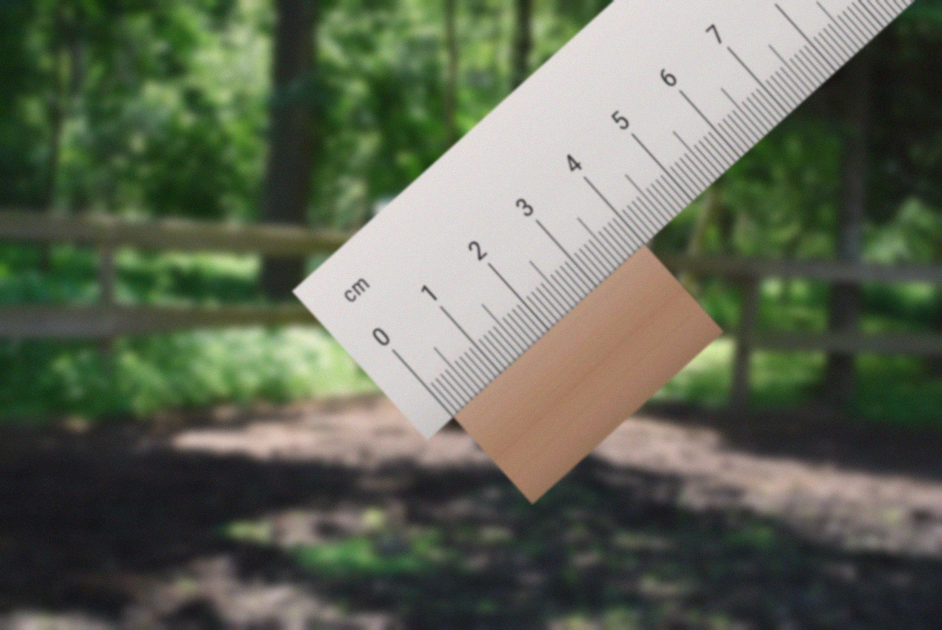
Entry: 4,cm
